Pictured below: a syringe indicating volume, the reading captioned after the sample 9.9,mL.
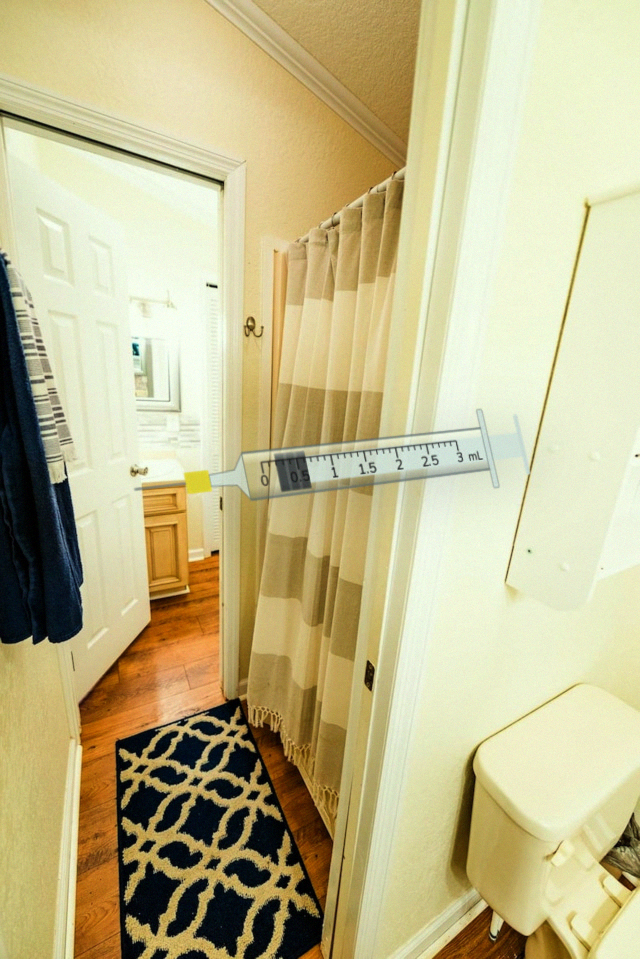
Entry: 0.2,mL
